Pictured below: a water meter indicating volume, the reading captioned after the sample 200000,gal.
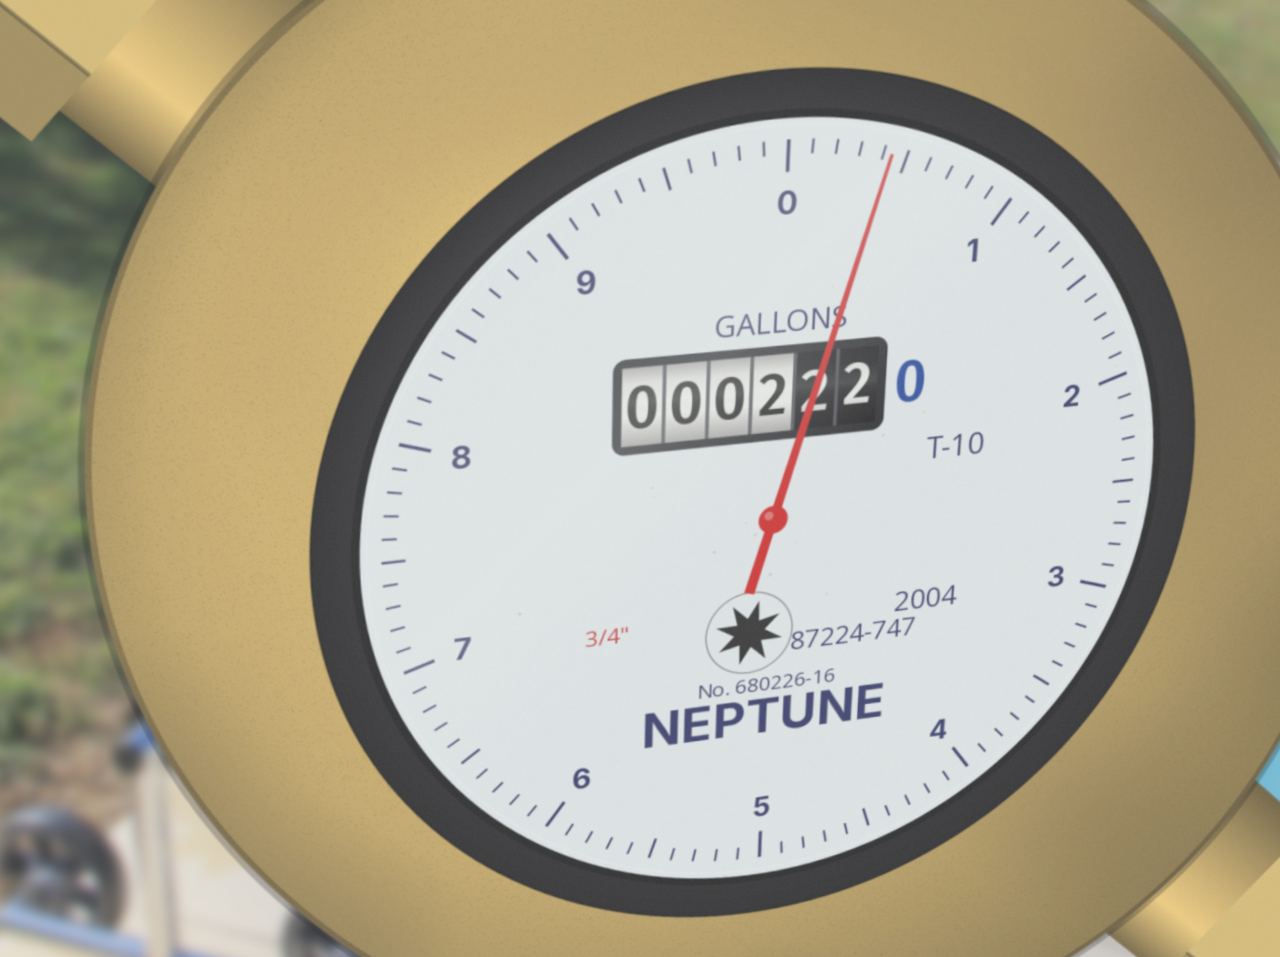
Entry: 2220.4,gal
